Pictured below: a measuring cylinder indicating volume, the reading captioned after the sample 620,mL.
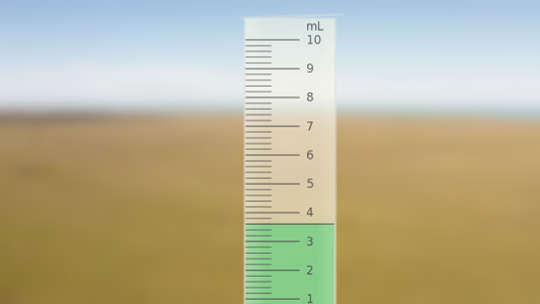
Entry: 3.6,mL
